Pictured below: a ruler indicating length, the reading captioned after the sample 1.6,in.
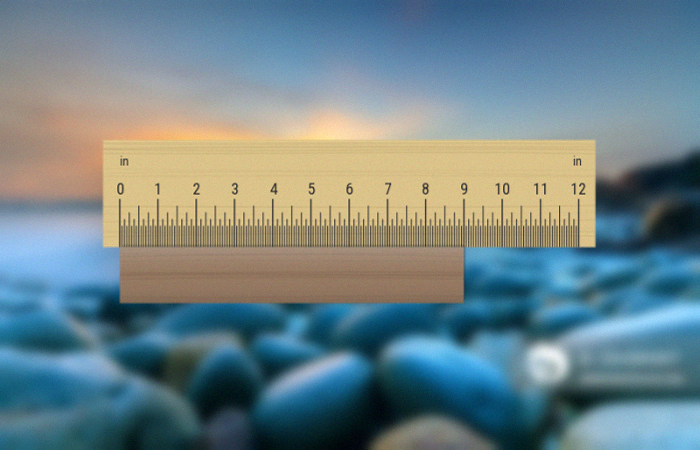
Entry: 9,in
